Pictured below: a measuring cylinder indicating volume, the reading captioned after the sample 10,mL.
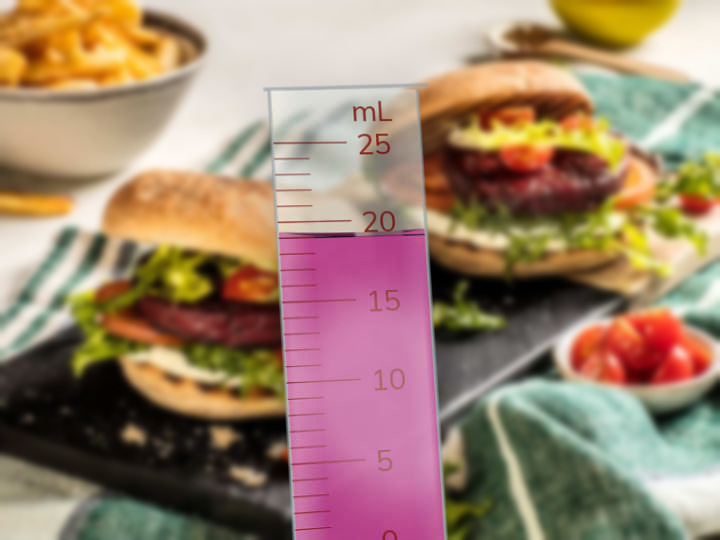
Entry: 19,mL
